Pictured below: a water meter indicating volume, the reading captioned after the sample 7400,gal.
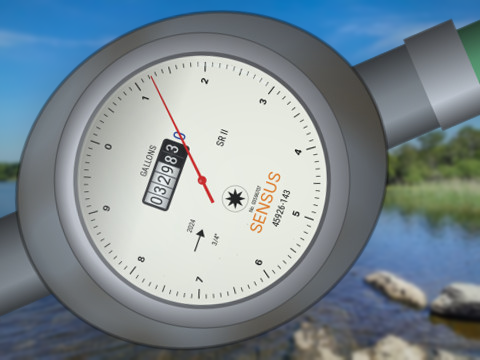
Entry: 329831.2,gal
